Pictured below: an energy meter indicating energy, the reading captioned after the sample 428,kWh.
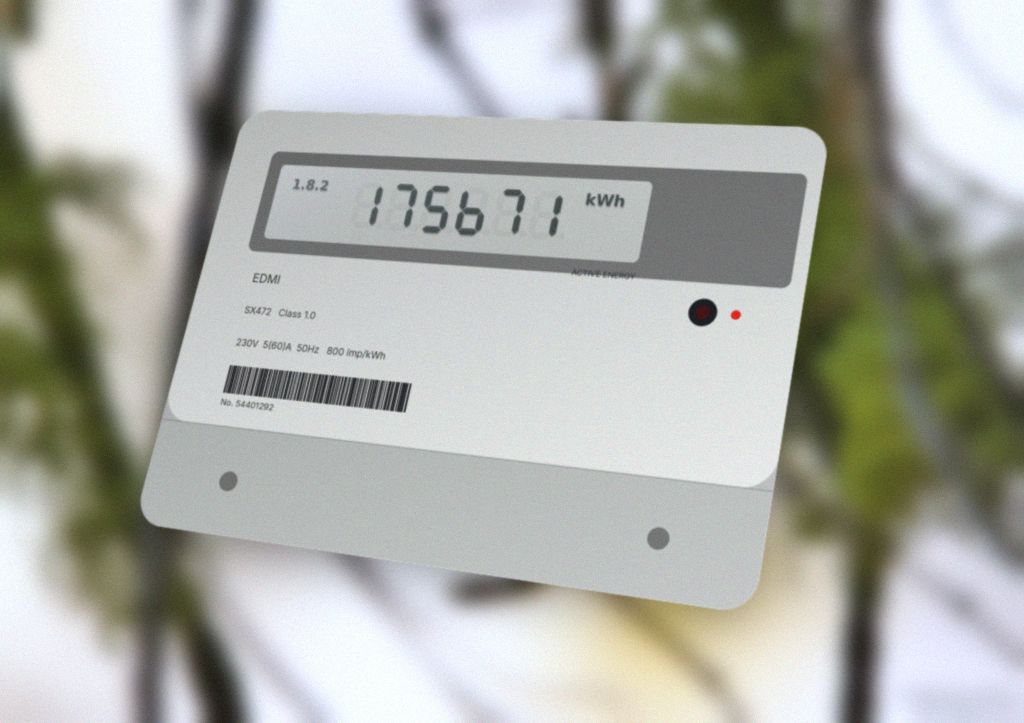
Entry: 175671,kWh
